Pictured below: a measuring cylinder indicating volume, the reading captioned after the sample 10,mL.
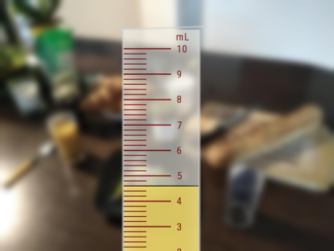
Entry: 4.6,mL
